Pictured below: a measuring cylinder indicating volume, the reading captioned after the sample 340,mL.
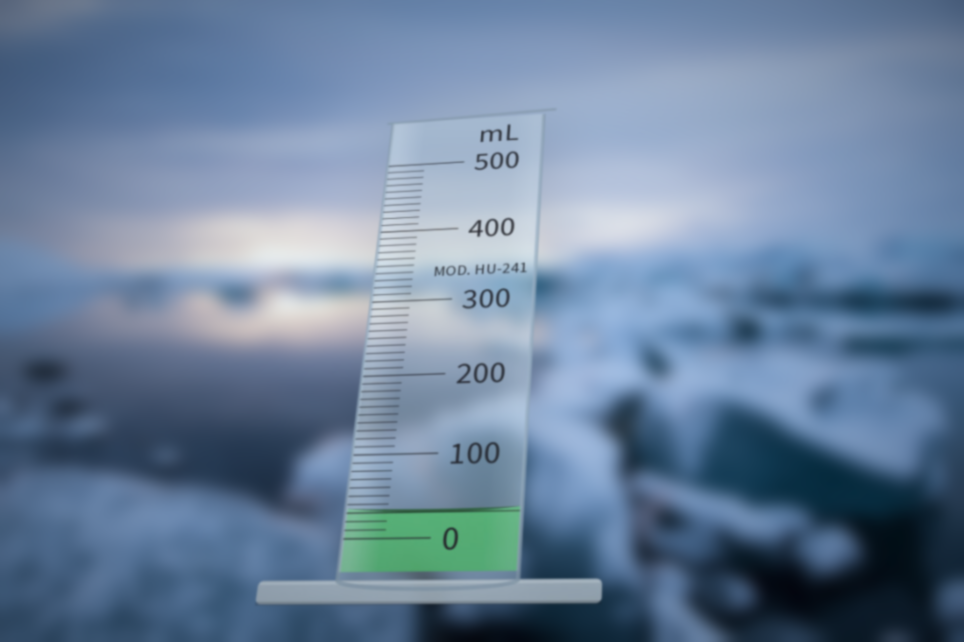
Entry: 30,mL
